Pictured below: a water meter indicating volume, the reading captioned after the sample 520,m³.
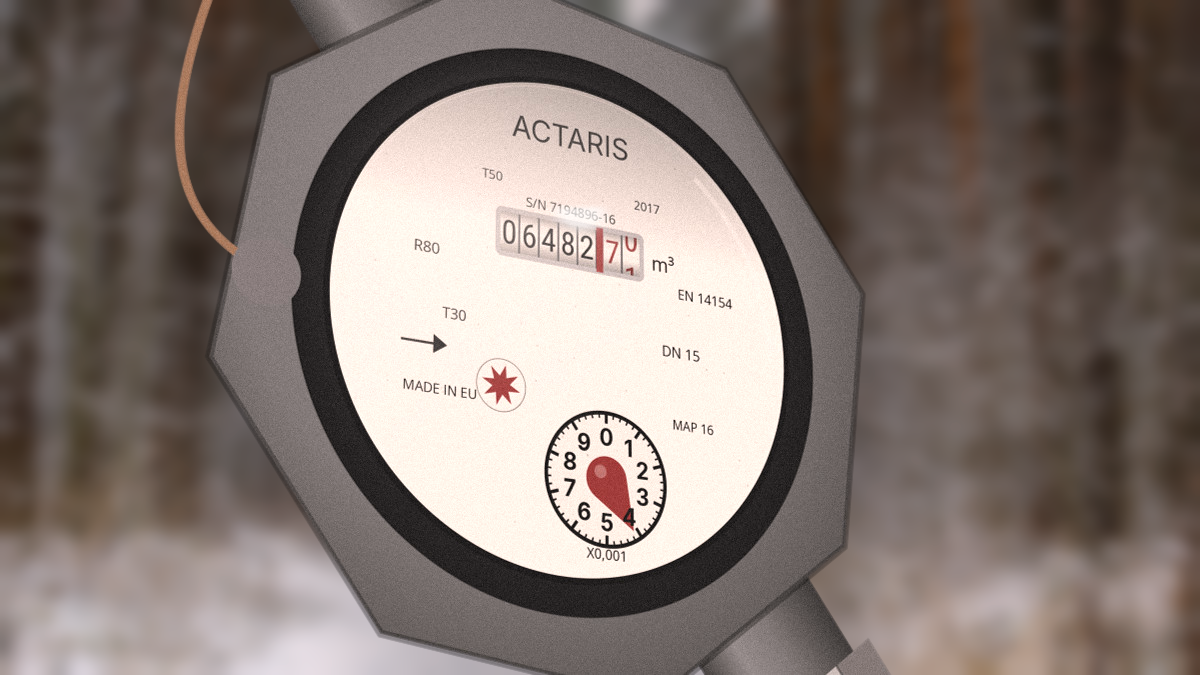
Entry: 6482.704,m³
